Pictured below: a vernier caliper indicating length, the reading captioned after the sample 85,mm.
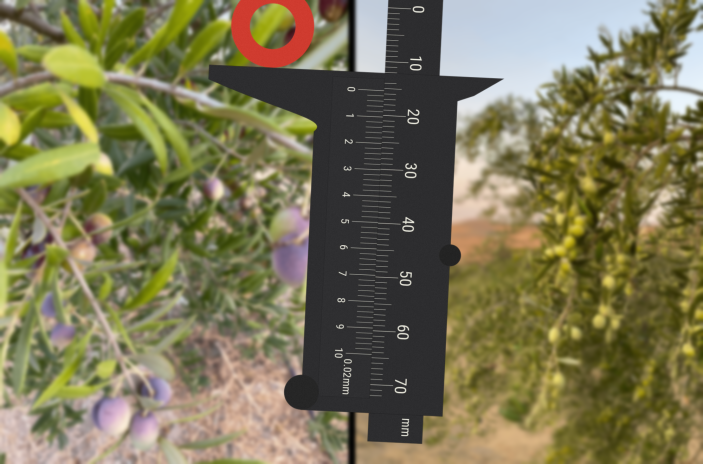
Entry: 15.4,mm
